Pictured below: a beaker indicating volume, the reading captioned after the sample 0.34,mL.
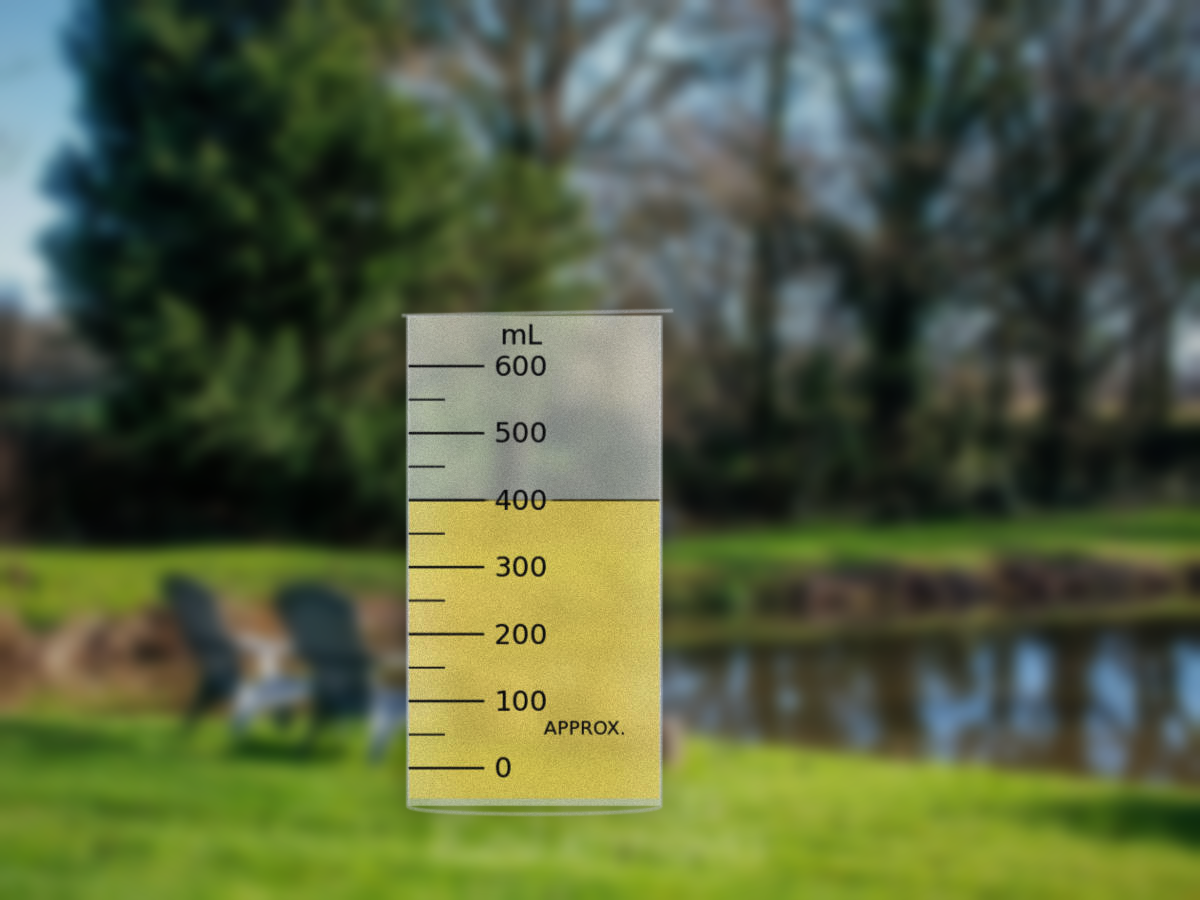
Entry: 400,mL
